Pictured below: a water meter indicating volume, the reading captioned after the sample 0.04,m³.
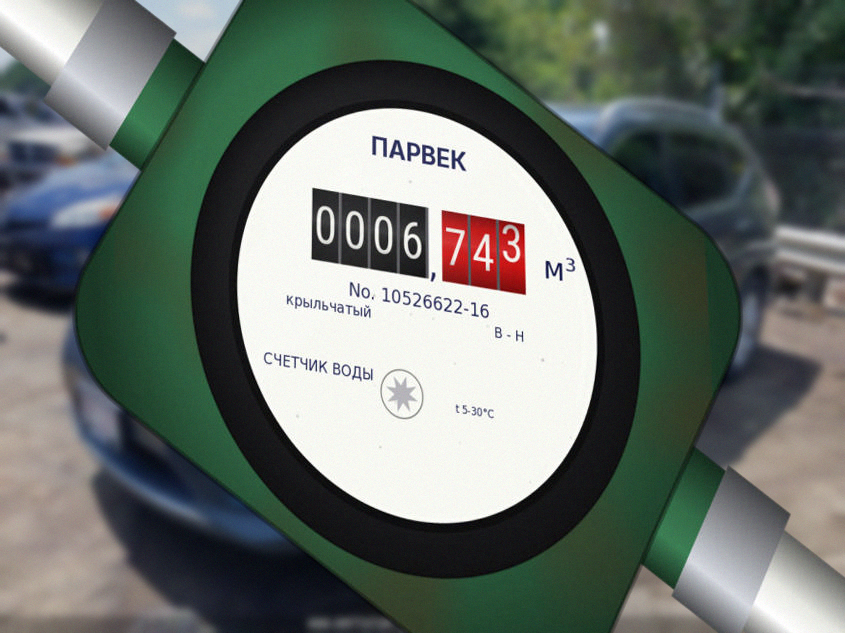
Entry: 6.743,m³
